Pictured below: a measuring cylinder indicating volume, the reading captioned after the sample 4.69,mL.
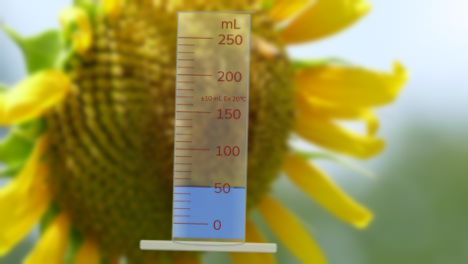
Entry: 50,mL
